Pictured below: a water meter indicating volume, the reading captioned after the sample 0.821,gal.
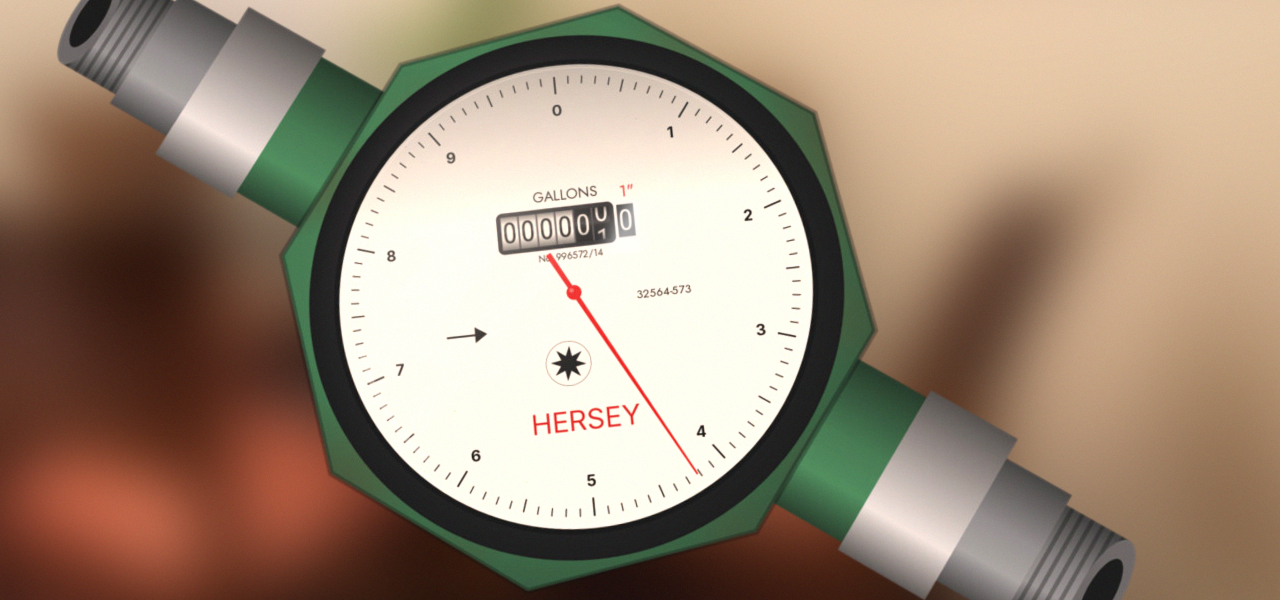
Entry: 4.2,gal
